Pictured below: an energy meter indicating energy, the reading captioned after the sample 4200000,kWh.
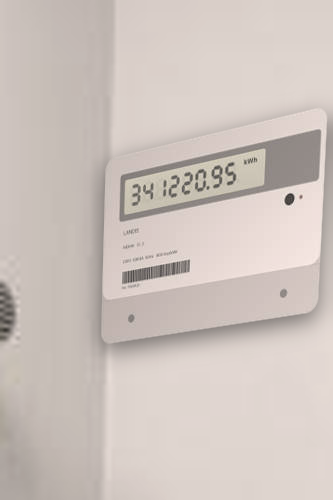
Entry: 341220.95,kWh
